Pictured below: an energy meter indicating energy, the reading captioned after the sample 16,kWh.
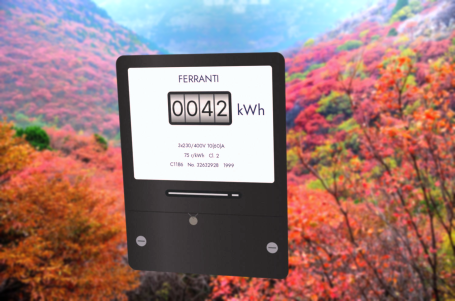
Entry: 42,kWh
